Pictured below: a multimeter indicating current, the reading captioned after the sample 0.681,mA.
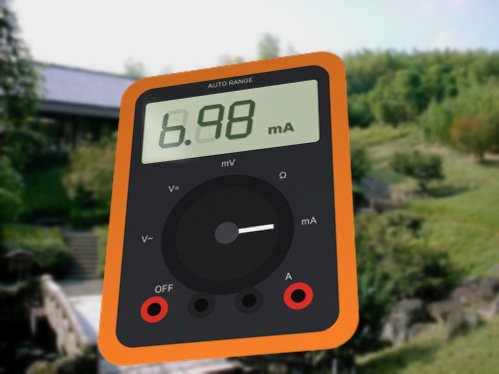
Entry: 6.98,mA
